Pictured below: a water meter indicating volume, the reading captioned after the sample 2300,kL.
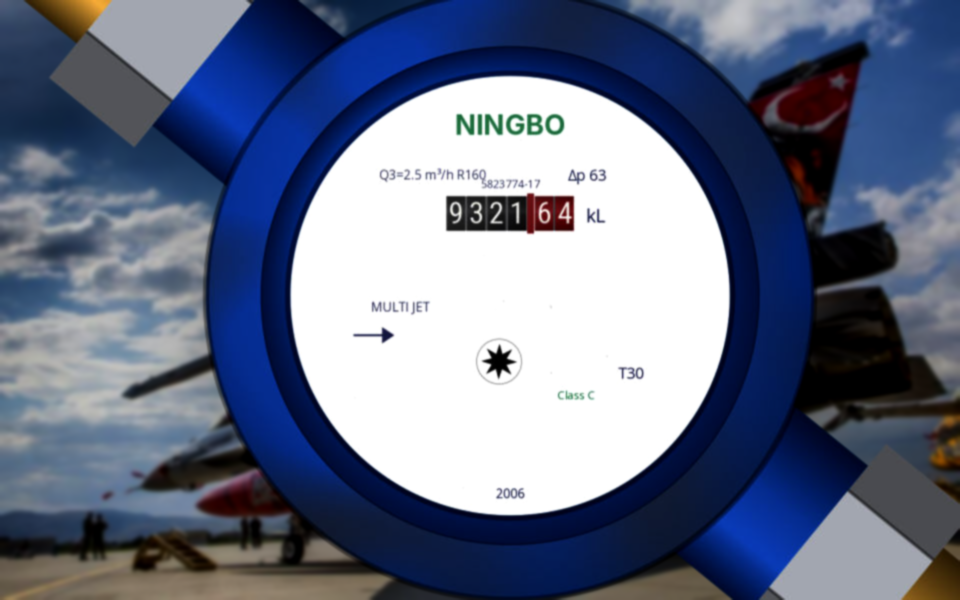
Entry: 9321.64,kL
